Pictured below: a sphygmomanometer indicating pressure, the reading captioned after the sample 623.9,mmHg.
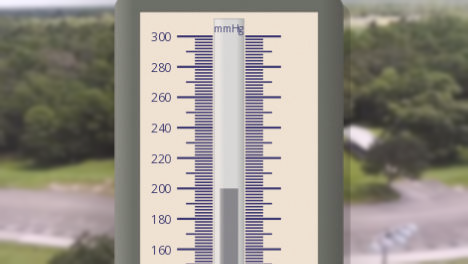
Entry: 200,mmHg
